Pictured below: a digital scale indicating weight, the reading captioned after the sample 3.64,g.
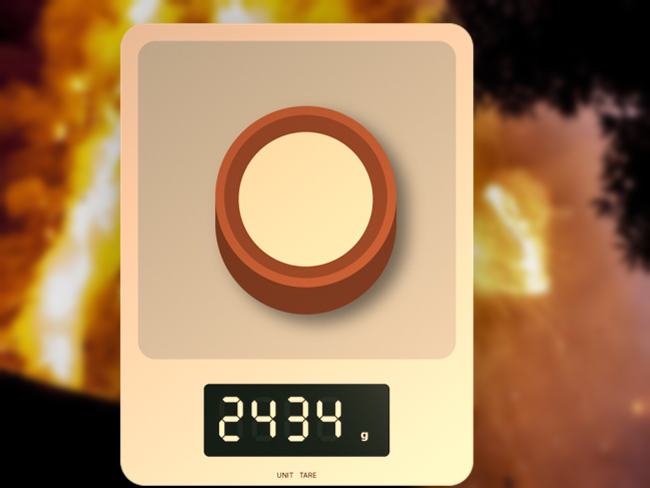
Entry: 2434,g
